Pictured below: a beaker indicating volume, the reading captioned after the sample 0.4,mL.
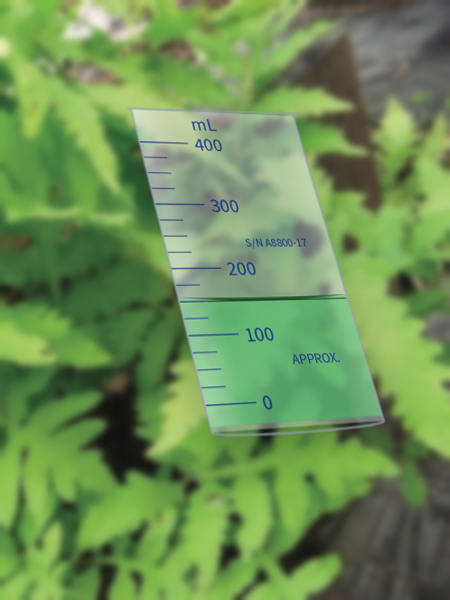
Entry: 150,mL
